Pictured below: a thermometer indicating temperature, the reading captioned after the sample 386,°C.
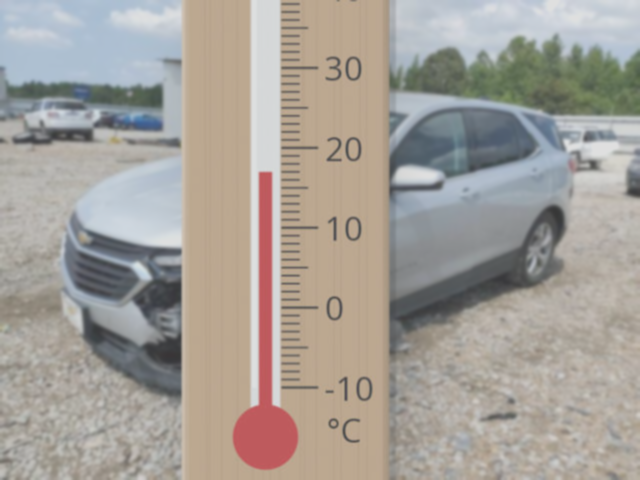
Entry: 17,°C
